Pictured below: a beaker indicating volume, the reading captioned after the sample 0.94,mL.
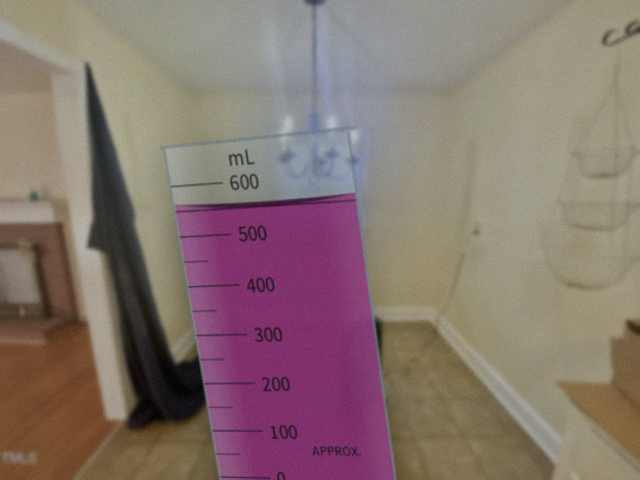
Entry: 550,mL
